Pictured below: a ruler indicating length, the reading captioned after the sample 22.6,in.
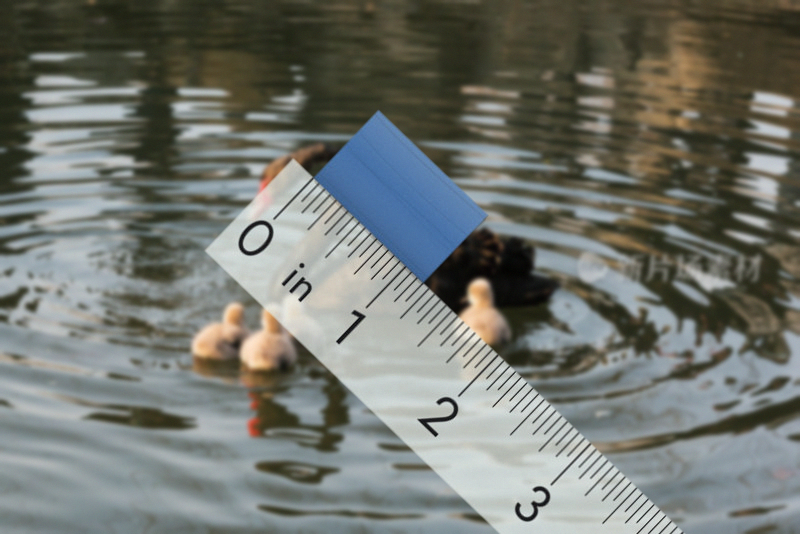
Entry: 1.1875,in
